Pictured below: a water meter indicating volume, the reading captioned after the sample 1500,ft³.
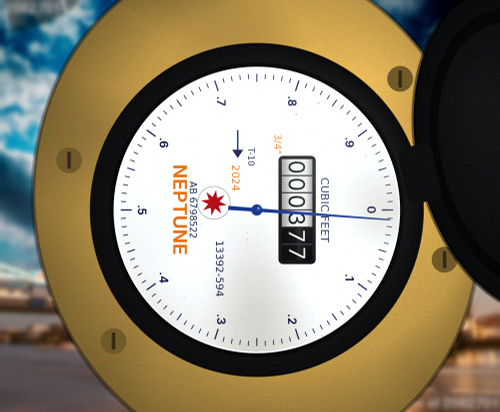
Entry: 377.01,ft³
